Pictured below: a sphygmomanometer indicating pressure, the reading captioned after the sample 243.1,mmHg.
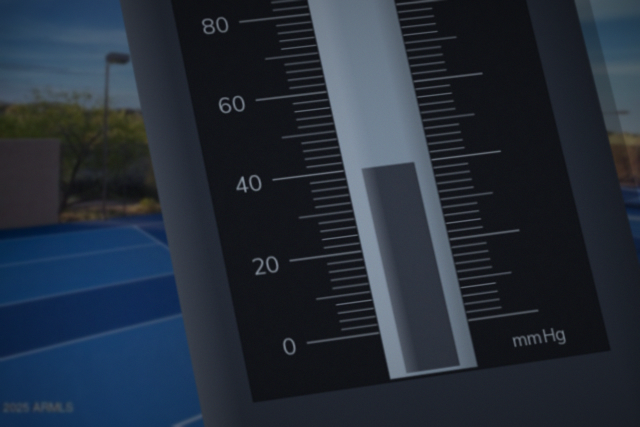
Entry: 40,mmHg
